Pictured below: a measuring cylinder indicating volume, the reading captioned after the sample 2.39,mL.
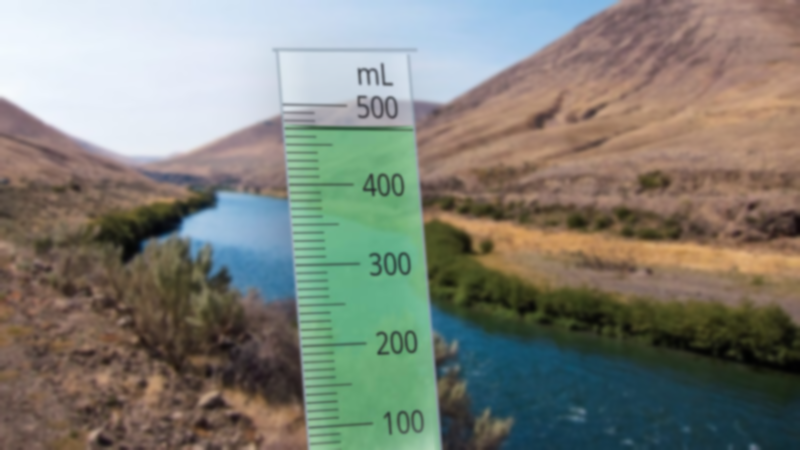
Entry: 470,mL
